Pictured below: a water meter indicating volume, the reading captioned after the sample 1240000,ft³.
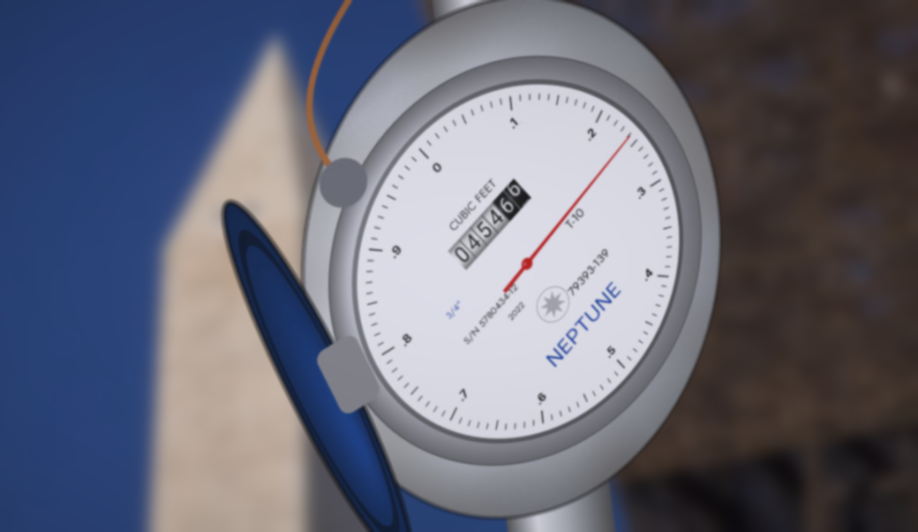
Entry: 45466.24,ft³
